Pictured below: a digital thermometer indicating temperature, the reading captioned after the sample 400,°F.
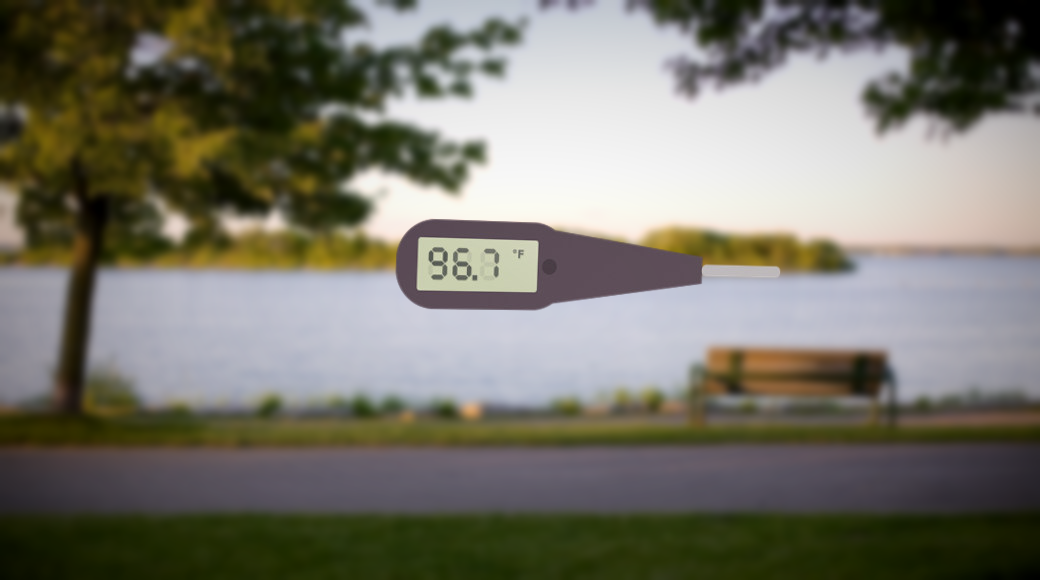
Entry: 96.7,°F
